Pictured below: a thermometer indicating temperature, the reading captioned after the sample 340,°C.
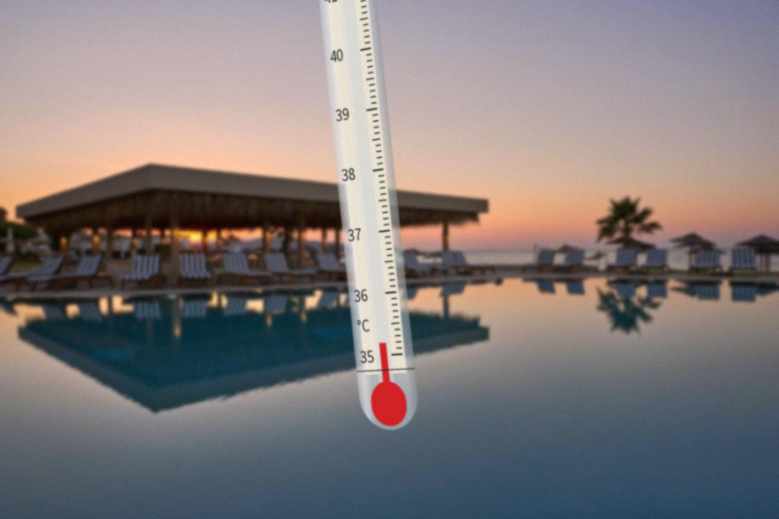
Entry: 35.2,°C
